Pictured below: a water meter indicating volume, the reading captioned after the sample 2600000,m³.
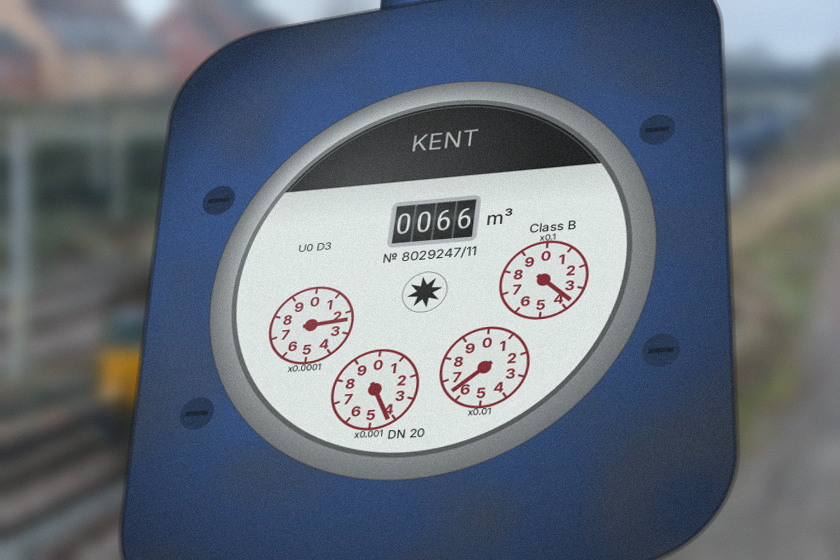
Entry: 66.3642,m³
